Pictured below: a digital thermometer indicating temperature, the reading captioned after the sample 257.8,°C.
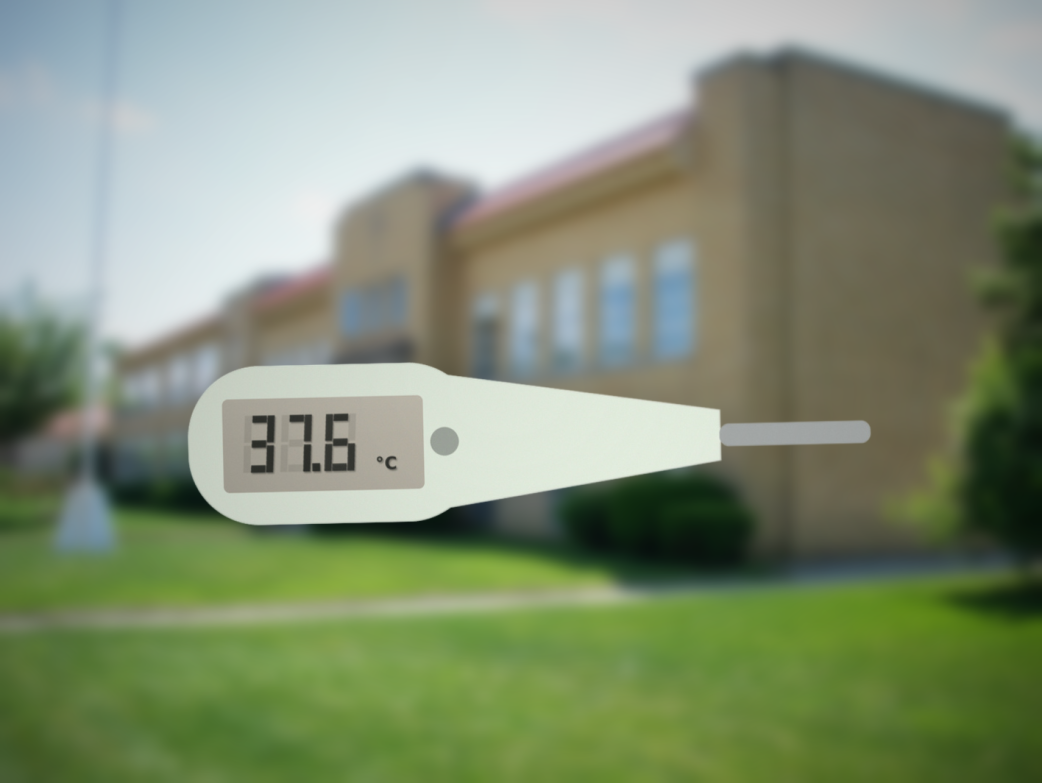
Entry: 37.6,°C
